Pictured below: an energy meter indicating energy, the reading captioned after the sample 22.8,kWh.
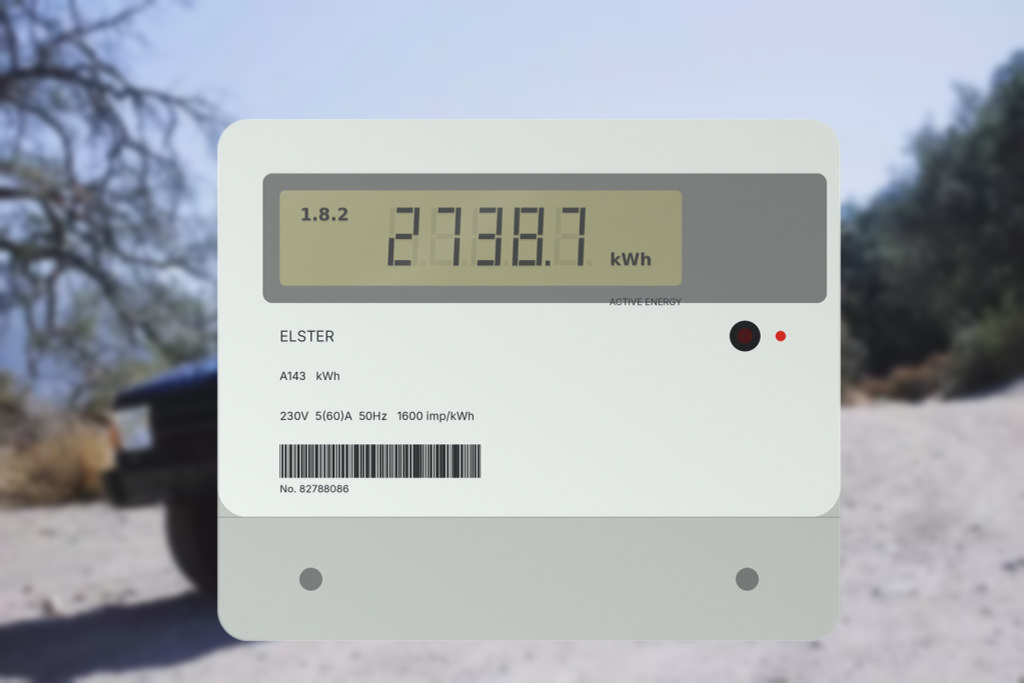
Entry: 2738.7,kWh
